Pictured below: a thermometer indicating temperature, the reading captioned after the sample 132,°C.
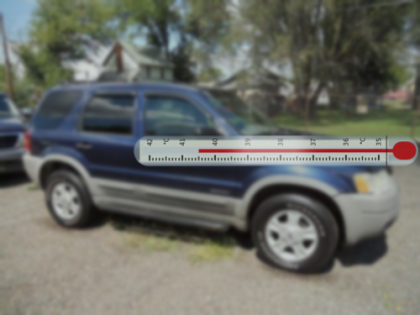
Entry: 40.5,°C
